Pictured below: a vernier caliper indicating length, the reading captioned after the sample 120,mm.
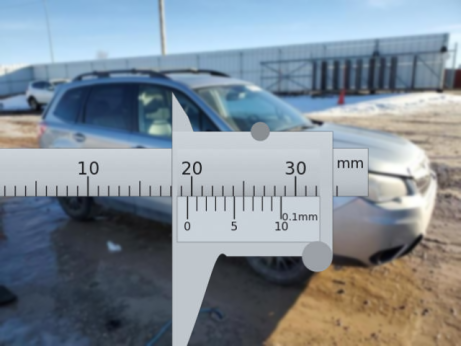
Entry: 19.6,mm
